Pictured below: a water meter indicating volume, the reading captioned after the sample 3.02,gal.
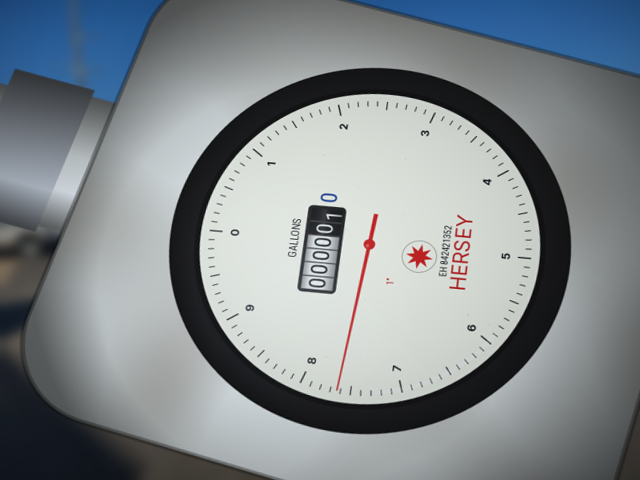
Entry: 7.6,gal
